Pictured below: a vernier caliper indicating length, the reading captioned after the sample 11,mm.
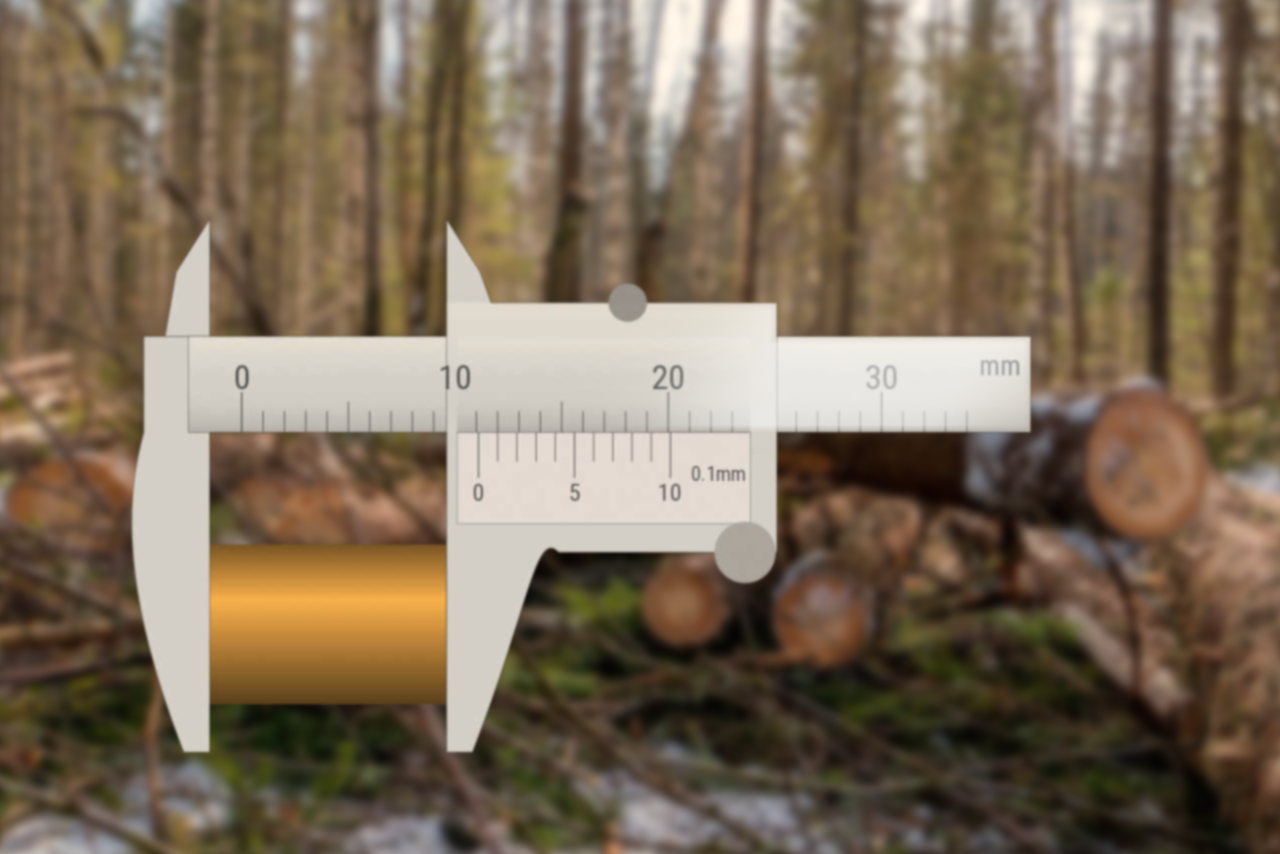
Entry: 11.1,mm
